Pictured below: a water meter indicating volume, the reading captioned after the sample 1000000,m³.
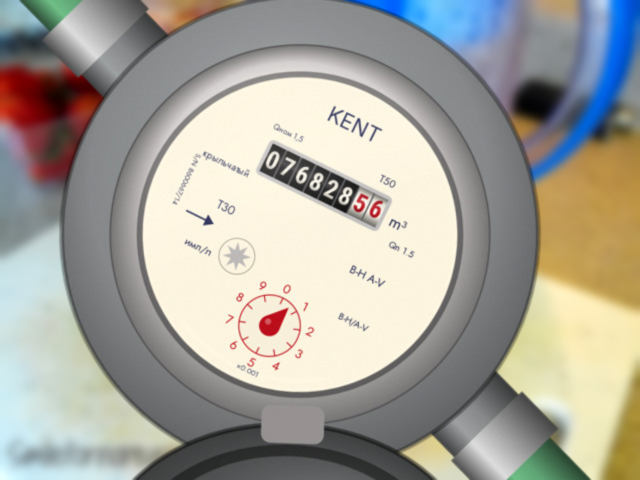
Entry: 76828.560,m³
